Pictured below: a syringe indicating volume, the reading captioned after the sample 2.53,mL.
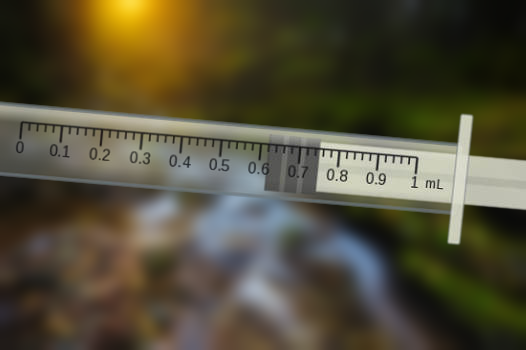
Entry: 0.62,mL
